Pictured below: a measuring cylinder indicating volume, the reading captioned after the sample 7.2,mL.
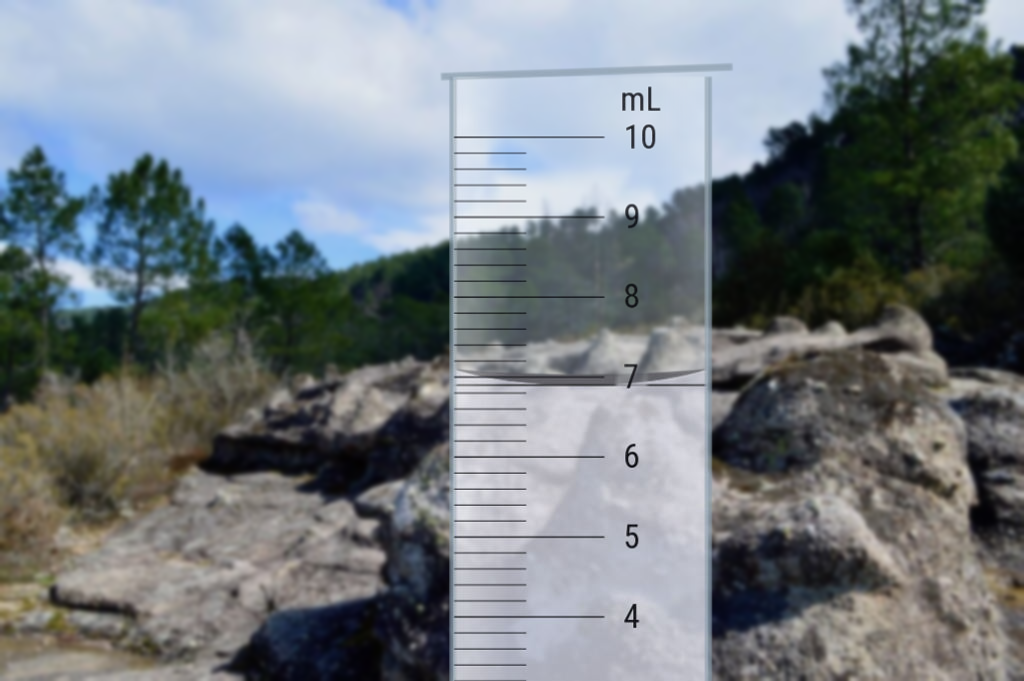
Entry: 6.9,mL
